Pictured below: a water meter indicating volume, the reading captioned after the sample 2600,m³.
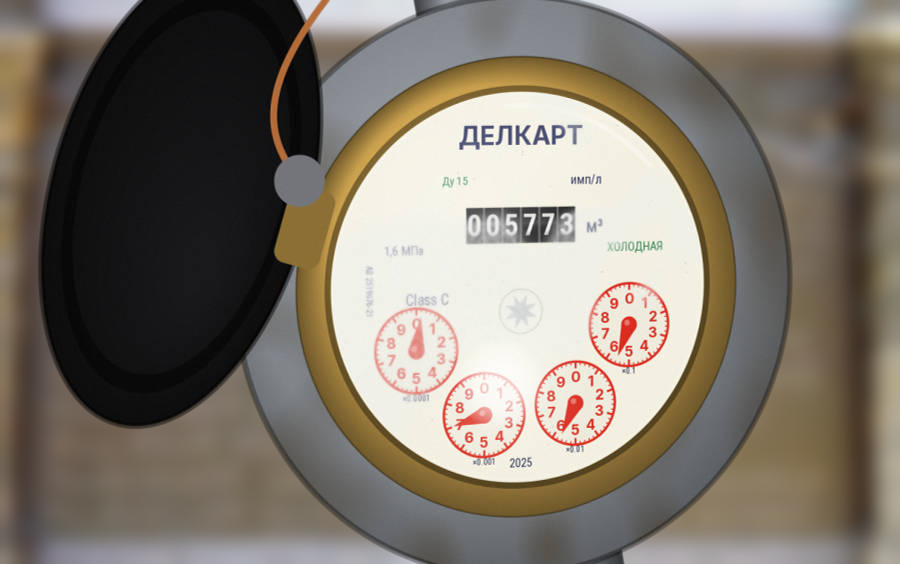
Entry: 5773.5570,m³
